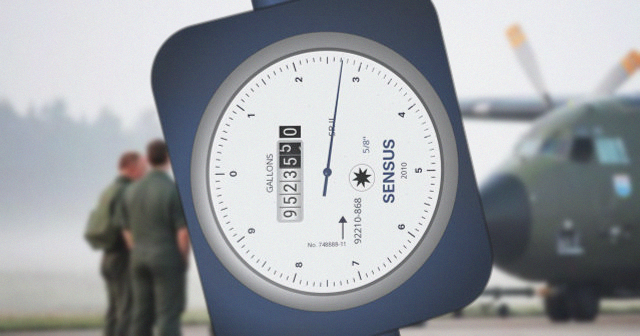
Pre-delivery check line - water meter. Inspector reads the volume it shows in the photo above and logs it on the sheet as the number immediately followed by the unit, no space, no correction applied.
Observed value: 9523552.7gal
